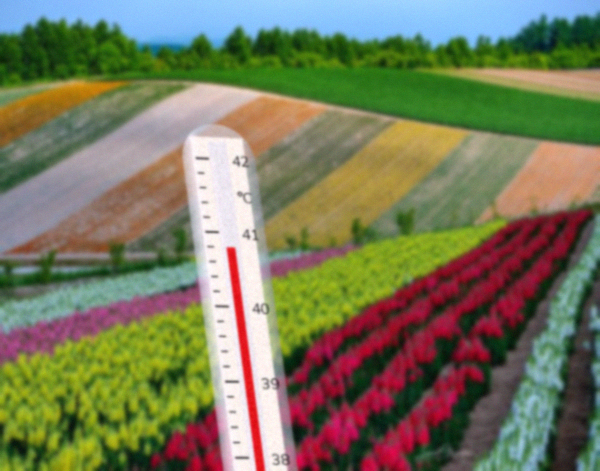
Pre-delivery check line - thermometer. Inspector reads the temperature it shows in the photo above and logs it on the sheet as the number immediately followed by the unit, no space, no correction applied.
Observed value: 40.8°C
